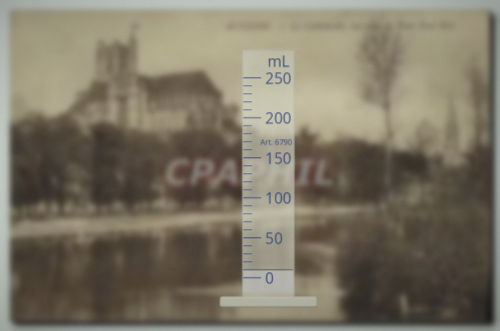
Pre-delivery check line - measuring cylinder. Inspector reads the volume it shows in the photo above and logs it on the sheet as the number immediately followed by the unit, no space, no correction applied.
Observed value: 10mL
